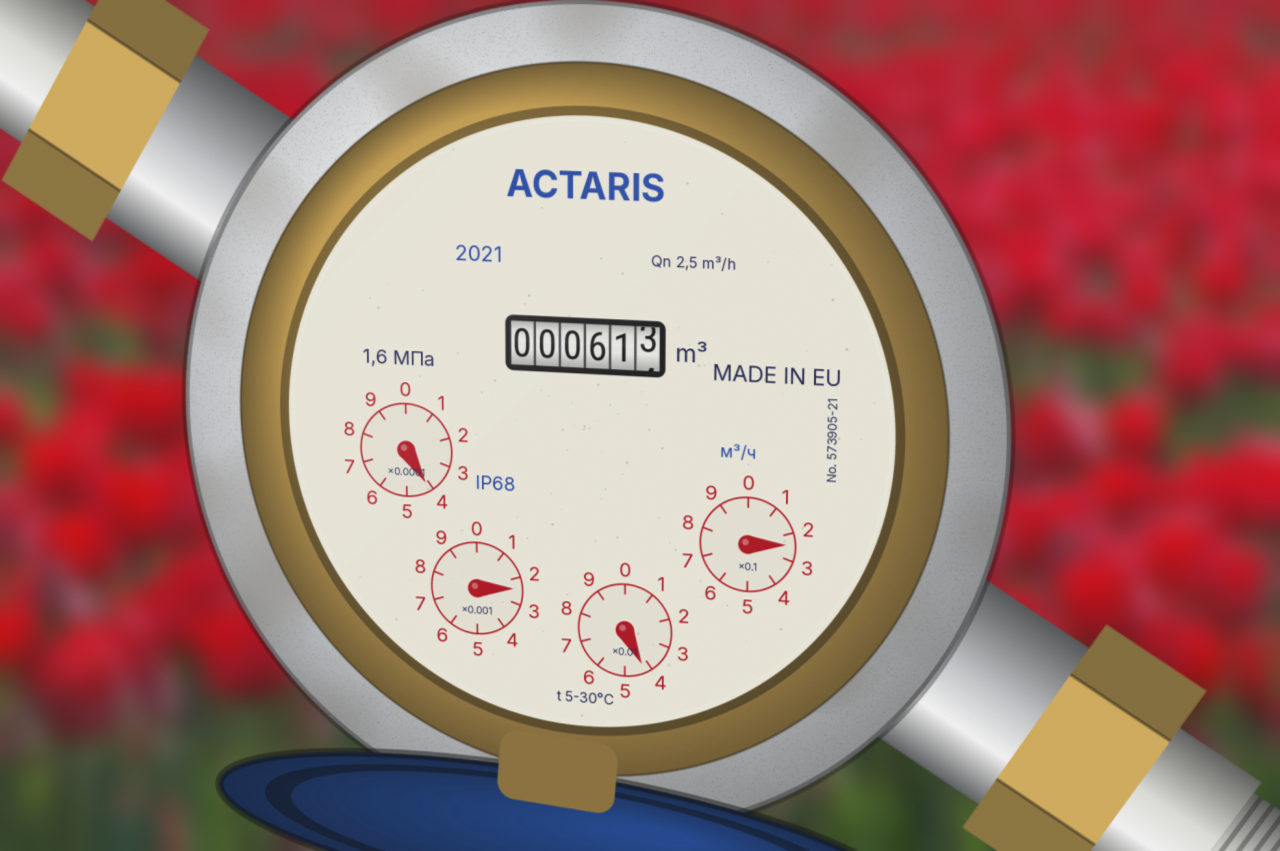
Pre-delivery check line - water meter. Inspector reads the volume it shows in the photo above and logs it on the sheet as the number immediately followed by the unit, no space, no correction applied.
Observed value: 613.2424m³
